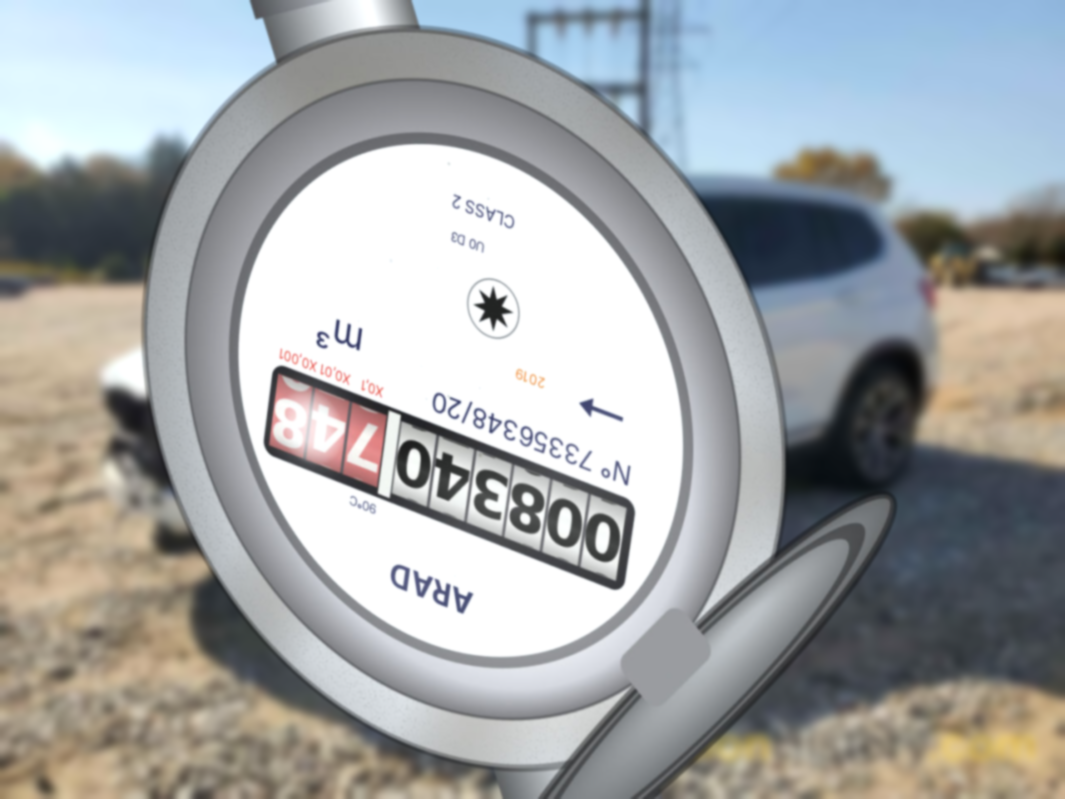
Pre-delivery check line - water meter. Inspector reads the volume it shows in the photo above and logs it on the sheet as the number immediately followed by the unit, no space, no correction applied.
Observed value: 8340.748m³
